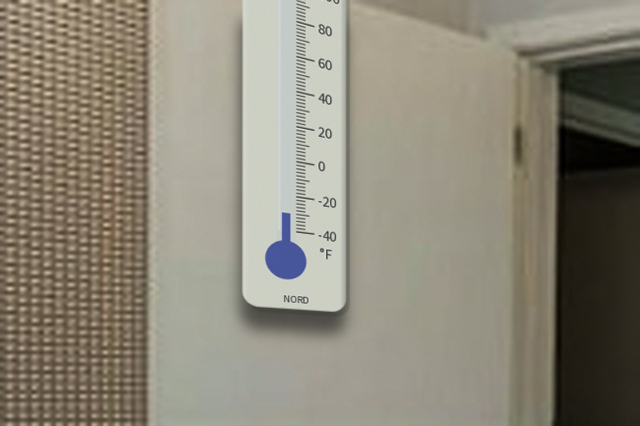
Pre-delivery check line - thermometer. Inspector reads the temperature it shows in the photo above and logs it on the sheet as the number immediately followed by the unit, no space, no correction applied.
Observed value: -30°F
